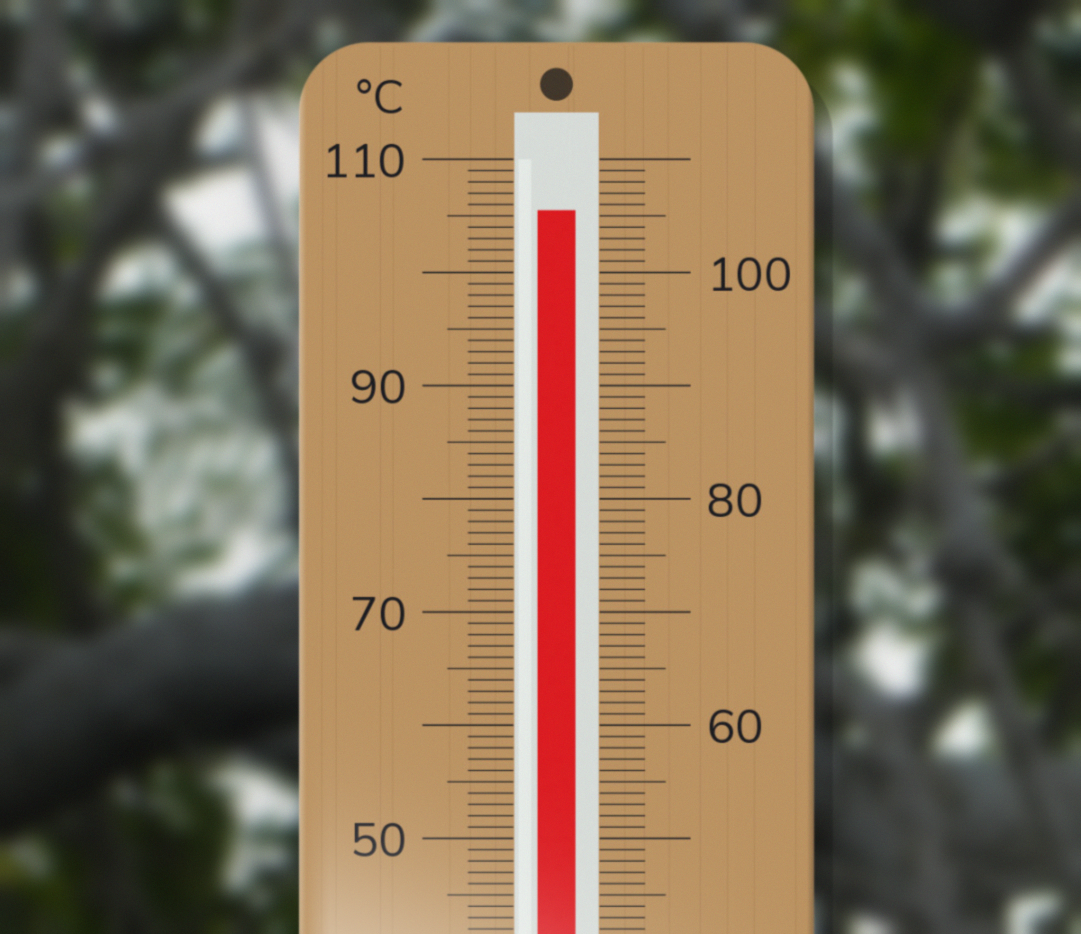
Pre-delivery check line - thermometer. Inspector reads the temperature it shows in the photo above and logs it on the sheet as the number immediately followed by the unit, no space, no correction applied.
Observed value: 105.5°C
